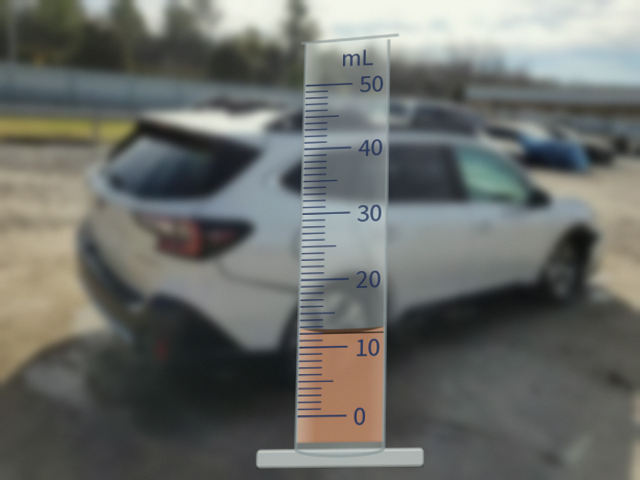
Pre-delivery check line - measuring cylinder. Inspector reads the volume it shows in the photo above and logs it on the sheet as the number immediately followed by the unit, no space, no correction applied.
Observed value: 12mL
